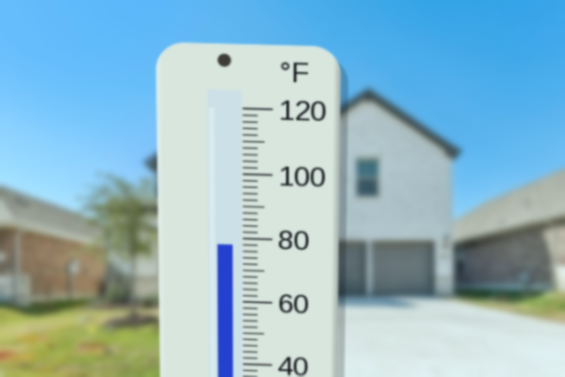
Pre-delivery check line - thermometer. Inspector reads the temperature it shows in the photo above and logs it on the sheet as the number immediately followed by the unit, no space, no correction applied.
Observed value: 78°F
